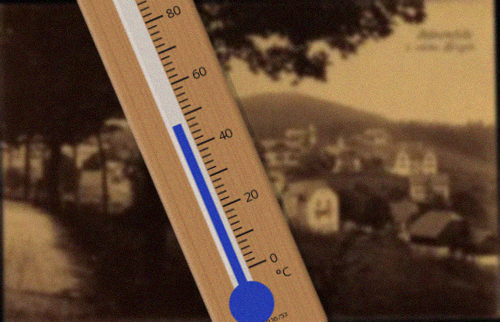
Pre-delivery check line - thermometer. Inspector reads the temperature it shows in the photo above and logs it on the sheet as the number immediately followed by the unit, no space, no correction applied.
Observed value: 48°C
